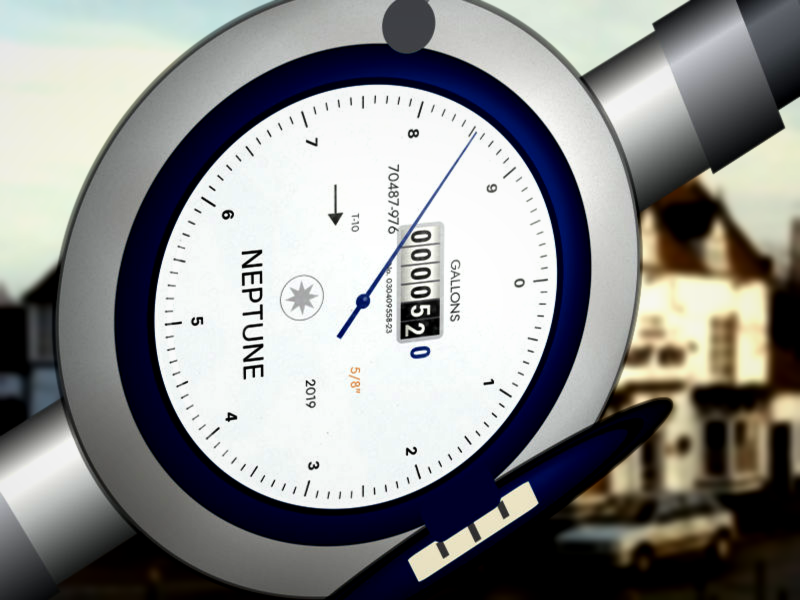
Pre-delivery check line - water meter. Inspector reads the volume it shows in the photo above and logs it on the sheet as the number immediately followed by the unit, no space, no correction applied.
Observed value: 518.5gal
